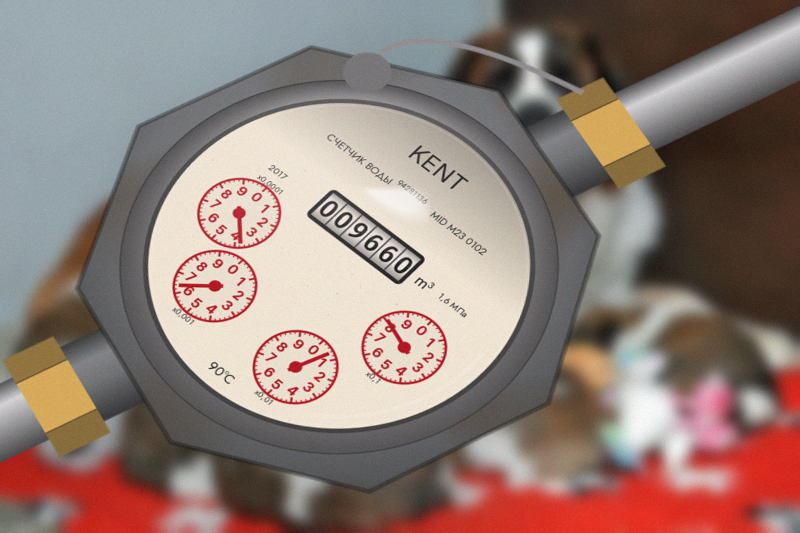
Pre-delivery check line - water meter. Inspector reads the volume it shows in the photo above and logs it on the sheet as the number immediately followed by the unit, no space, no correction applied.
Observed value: 9660.8063m³
